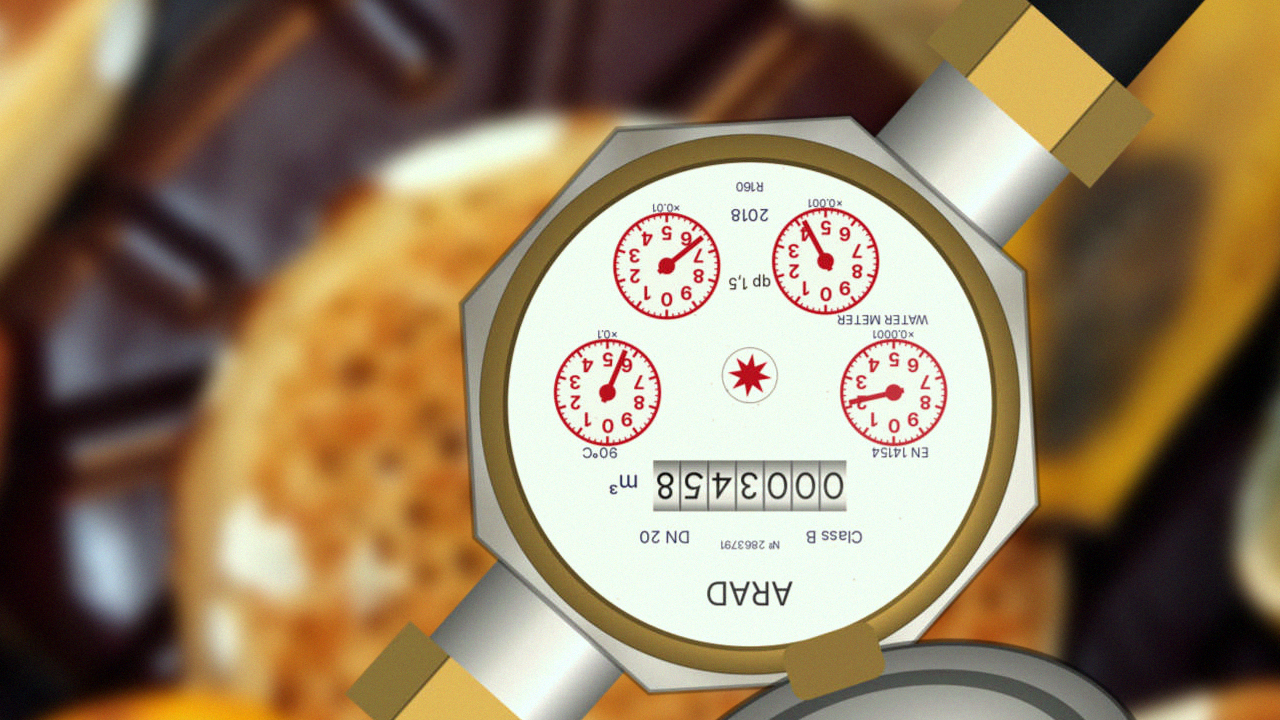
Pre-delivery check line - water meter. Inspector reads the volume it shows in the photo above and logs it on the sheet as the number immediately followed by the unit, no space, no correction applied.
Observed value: 3458.5642m³
